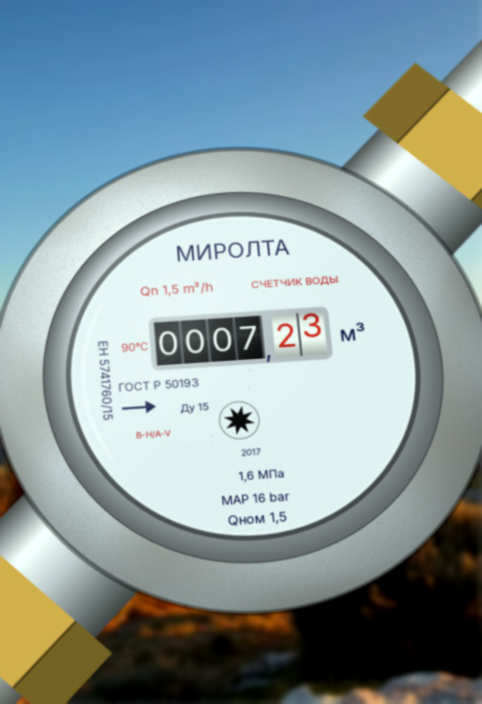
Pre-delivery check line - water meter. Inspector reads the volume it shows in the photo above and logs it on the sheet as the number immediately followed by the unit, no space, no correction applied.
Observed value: 7.23m³
